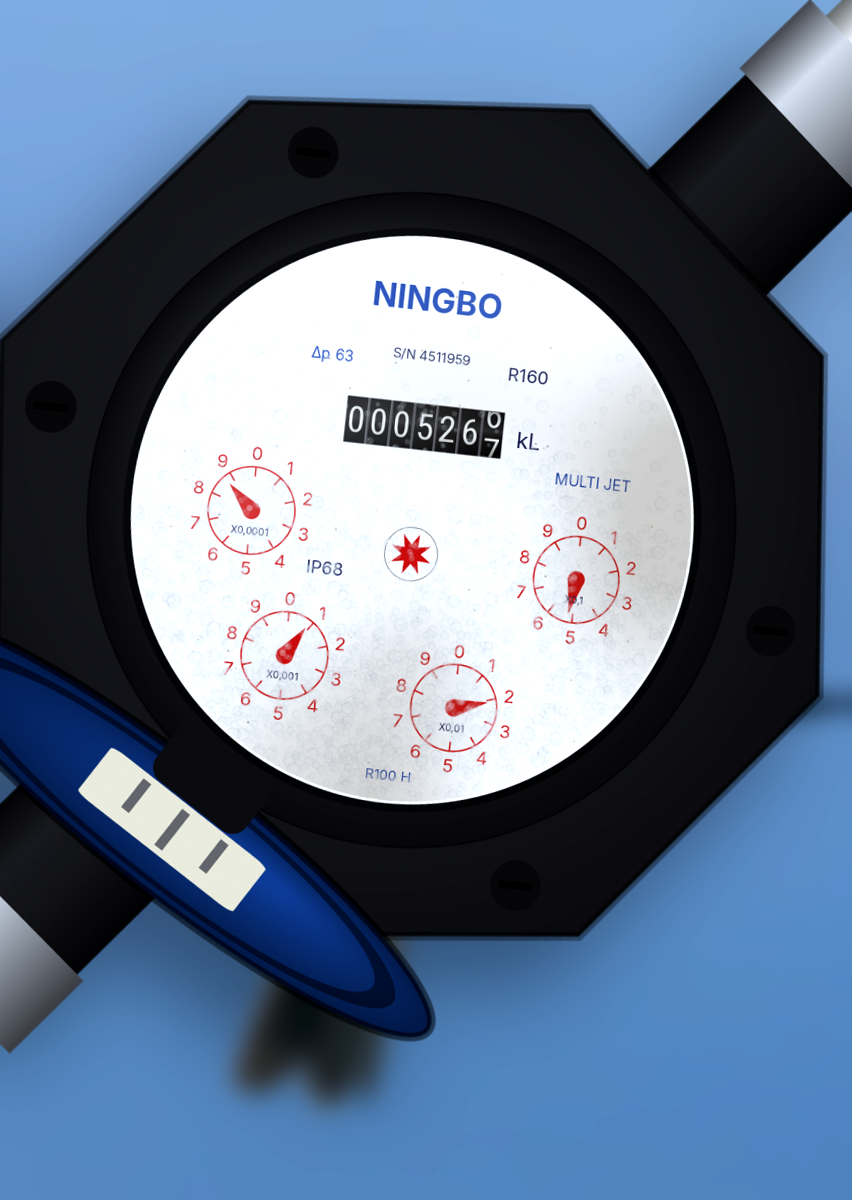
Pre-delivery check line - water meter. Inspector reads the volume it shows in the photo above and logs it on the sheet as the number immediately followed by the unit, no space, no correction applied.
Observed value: 5266.5208kL
